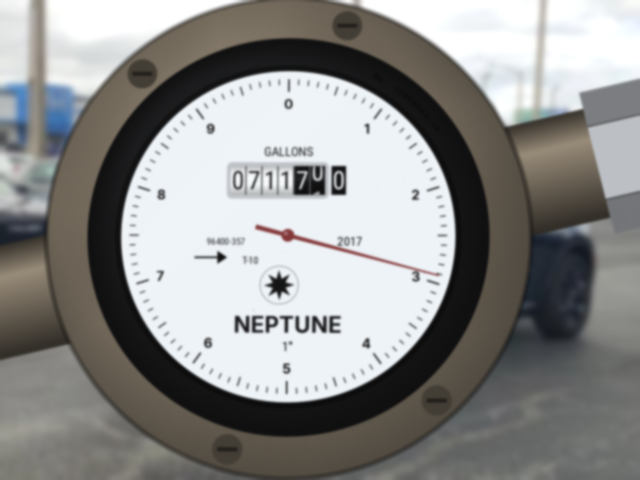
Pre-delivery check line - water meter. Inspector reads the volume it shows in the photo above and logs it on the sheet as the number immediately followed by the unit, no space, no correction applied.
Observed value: 711702.9gal
